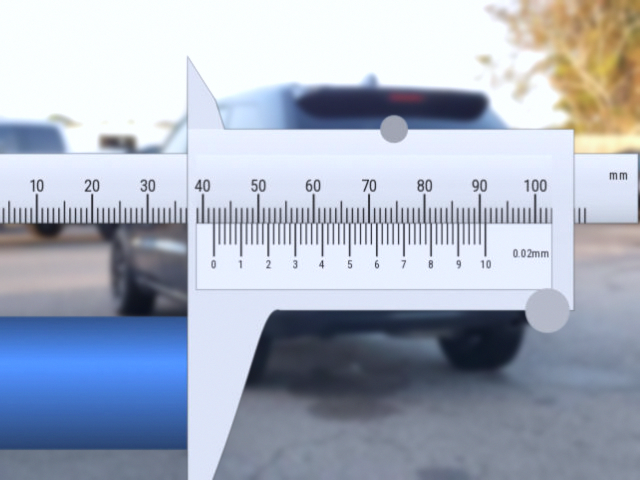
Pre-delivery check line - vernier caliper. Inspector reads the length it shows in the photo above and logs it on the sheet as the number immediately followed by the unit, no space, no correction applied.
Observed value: 42.0mm
